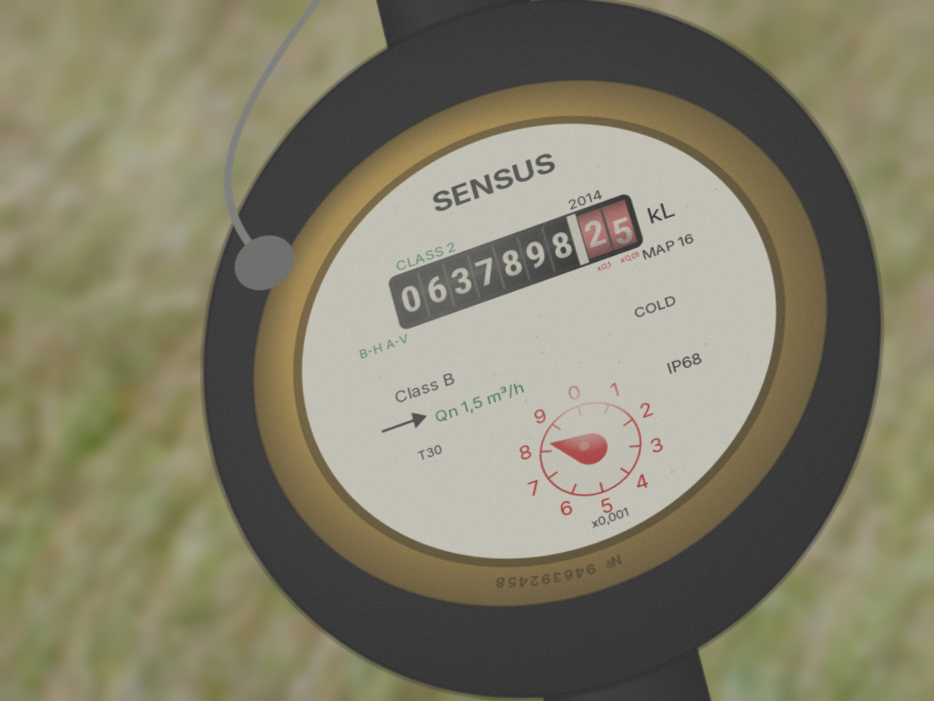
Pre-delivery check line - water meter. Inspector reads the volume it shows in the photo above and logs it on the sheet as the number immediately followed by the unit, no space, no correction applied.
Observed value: 637898.248kL
